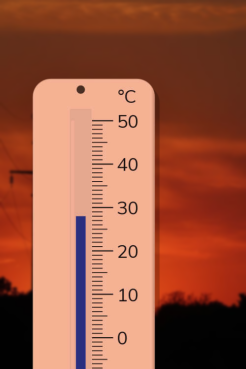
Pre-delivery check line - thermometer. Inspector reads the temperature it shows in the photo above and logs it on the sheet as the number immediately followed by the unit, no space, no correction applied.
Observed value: 28°C
